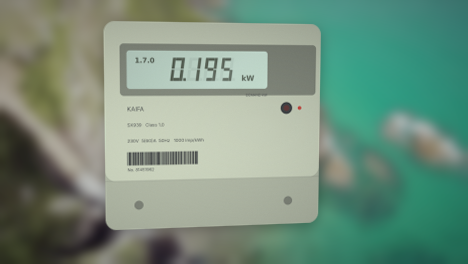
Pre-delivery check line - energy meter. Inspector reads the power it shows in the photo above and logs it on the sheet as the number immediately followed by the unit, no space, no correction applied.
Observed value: 0.195kW
